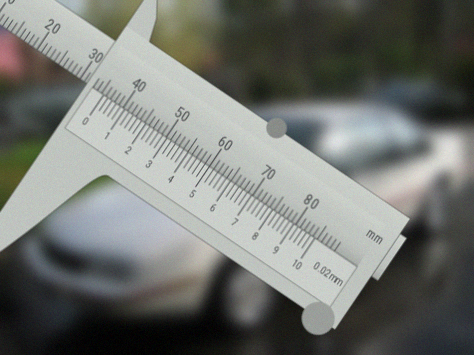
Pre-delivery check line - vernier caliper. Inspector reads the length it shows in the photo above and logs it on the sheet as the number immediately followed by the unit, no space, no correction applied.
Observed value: 35.5mm
